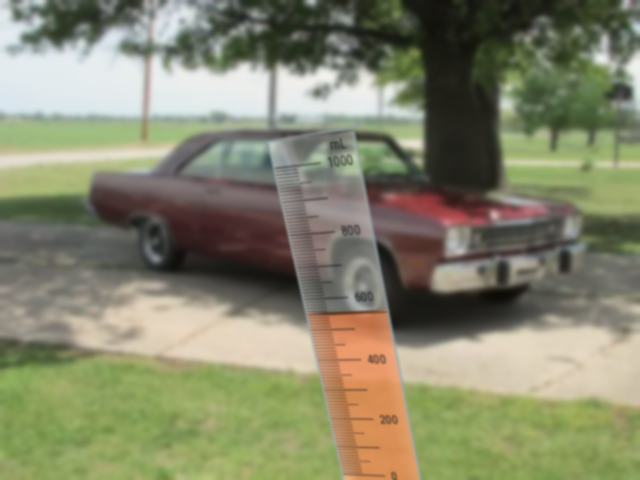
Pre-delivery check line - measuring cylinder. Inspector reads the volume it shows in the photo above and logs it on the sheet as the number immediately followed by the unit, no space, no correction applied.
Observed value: 550mL
